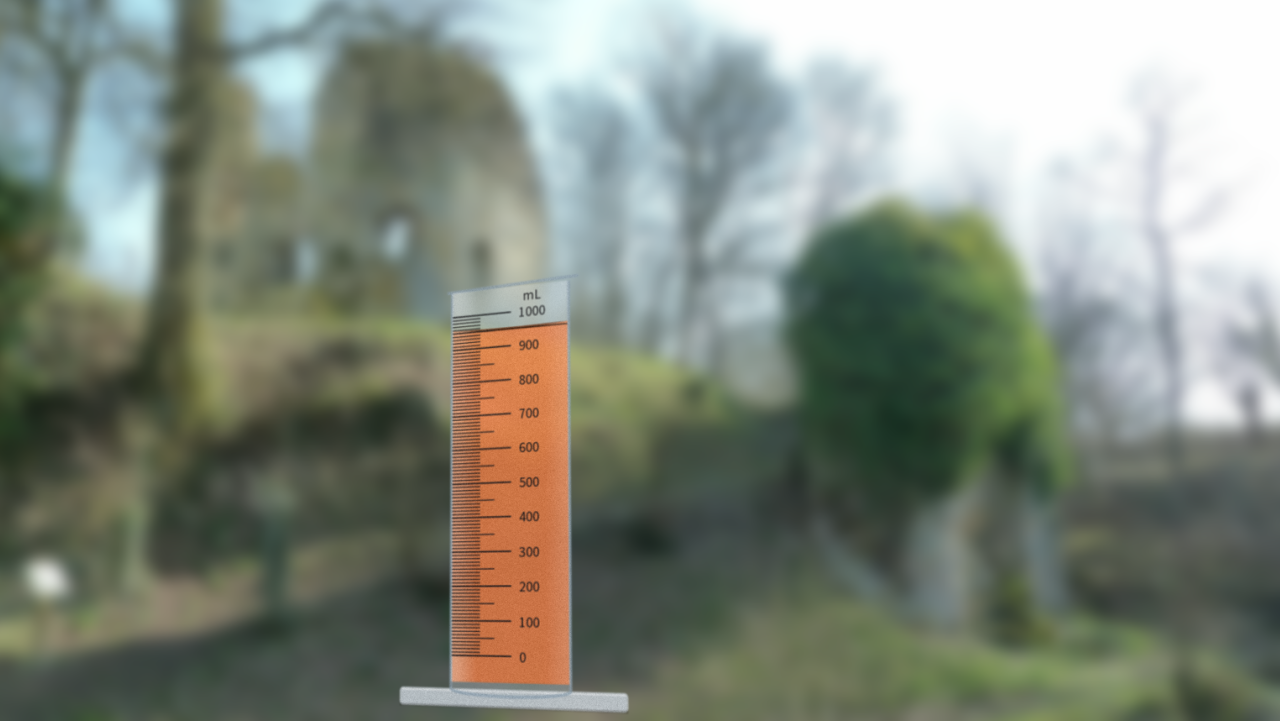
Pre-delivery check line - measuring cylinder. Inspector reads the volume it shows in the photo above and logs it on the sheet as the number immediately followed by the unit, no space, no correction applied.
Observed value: 950mL
